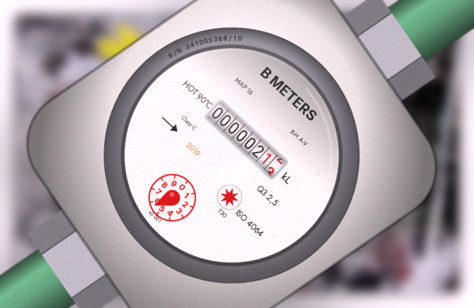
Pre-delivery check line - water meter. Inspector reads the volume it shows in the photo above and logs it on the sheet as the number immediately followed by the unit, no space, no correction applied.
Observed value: 2.125kL
